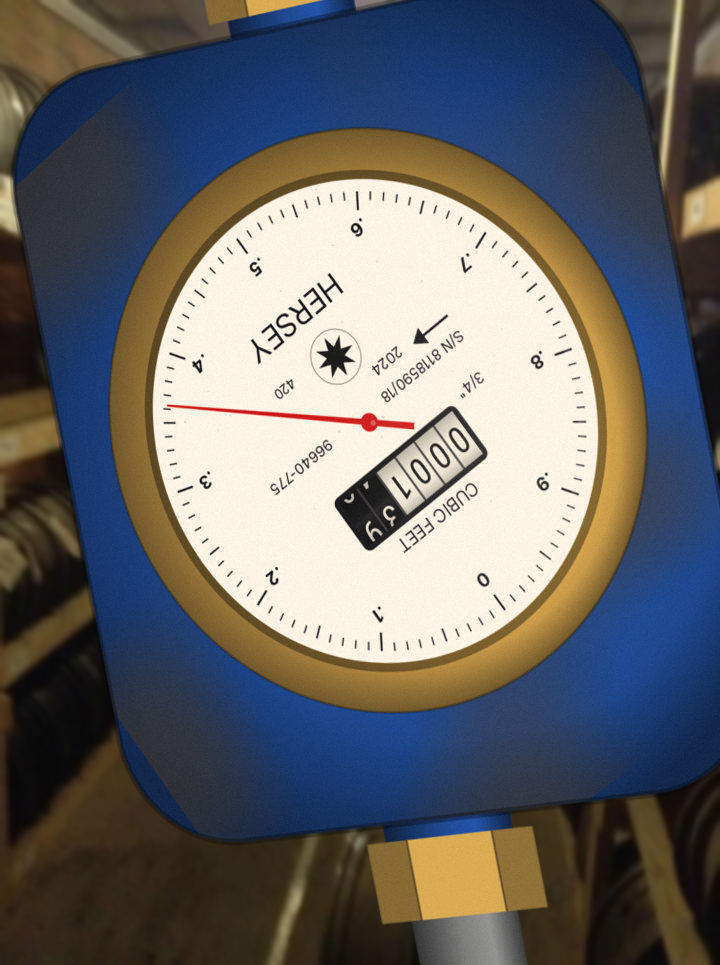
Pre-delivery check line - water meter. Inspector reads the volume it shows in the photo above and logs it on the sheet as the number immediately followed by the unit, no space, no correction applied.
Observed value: 139.36ft³
